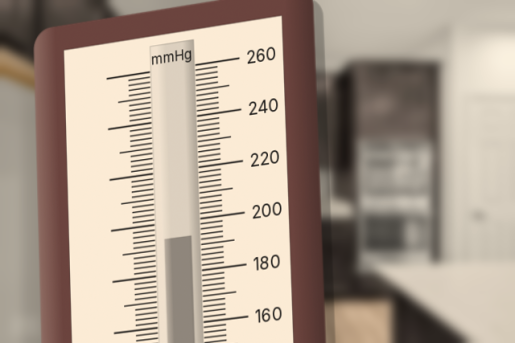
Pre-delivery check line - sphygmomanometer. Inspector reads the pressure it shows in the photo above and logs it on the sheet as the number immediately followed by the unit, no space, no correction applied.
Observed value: 194mmHg
